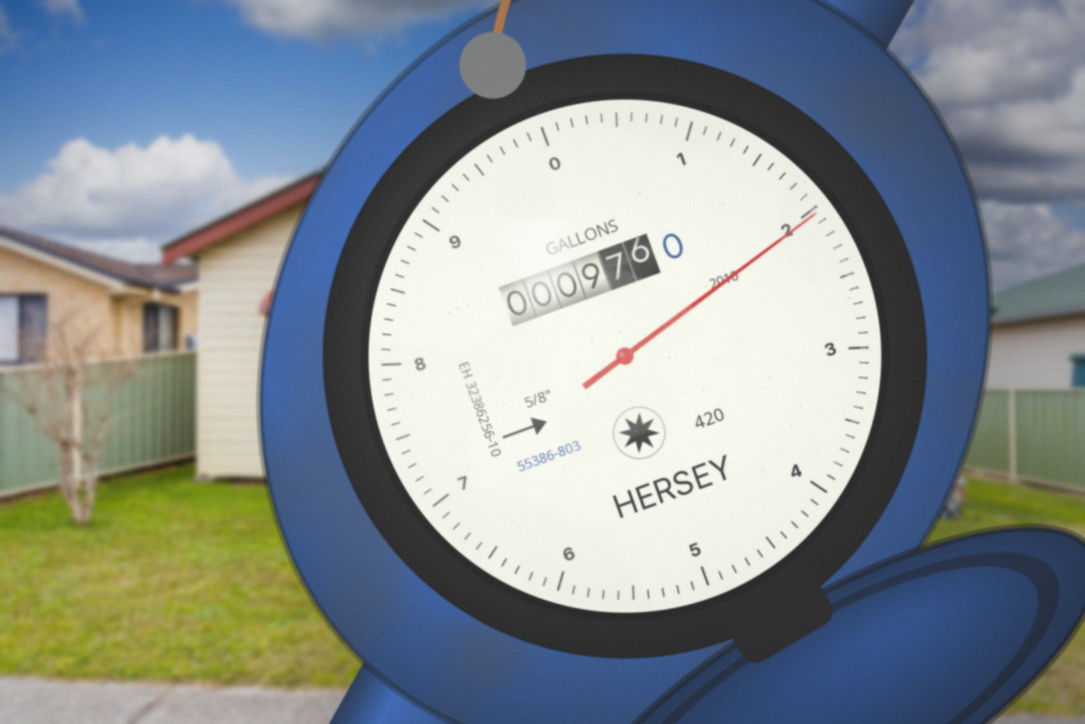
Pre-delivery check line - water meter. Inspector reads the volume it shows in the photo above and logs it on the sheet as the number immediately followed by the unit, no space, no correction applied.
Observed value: 9762.0gal
